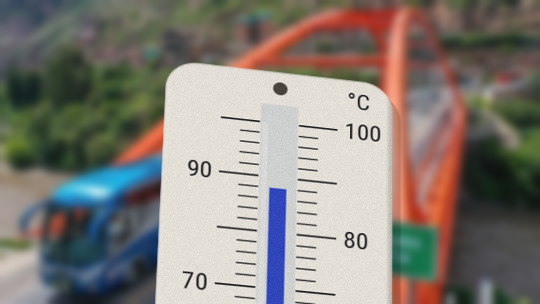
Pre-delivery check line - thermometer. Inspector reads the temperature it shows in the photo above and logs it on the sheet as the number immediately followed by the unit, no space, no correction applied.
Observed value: 88°C
